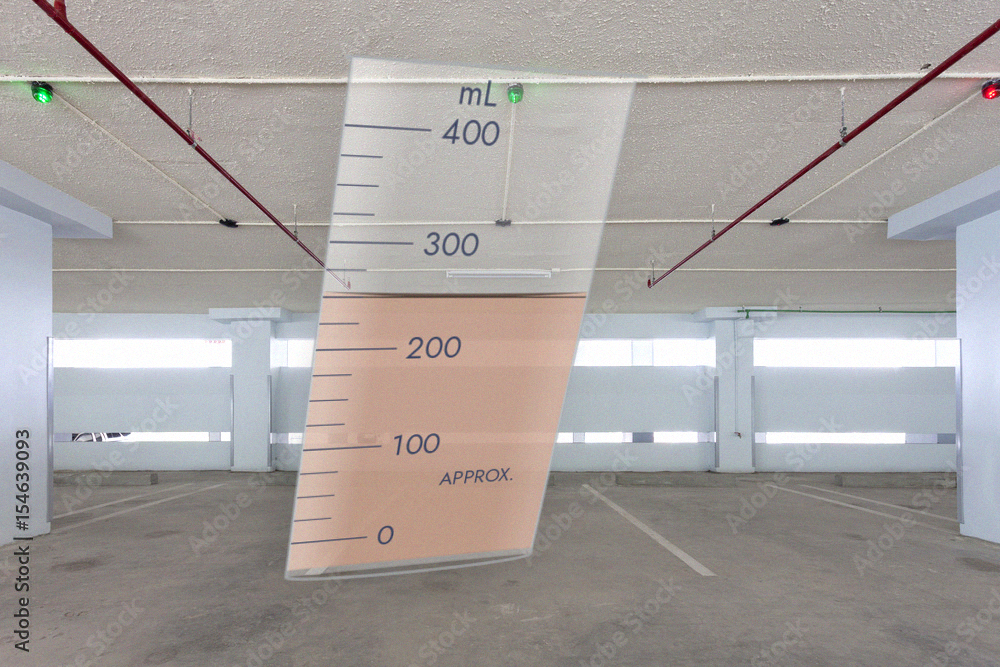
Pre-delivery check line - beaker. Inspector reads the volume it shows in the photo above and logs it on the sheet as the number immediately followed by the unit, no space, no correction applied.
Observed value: 250mL
